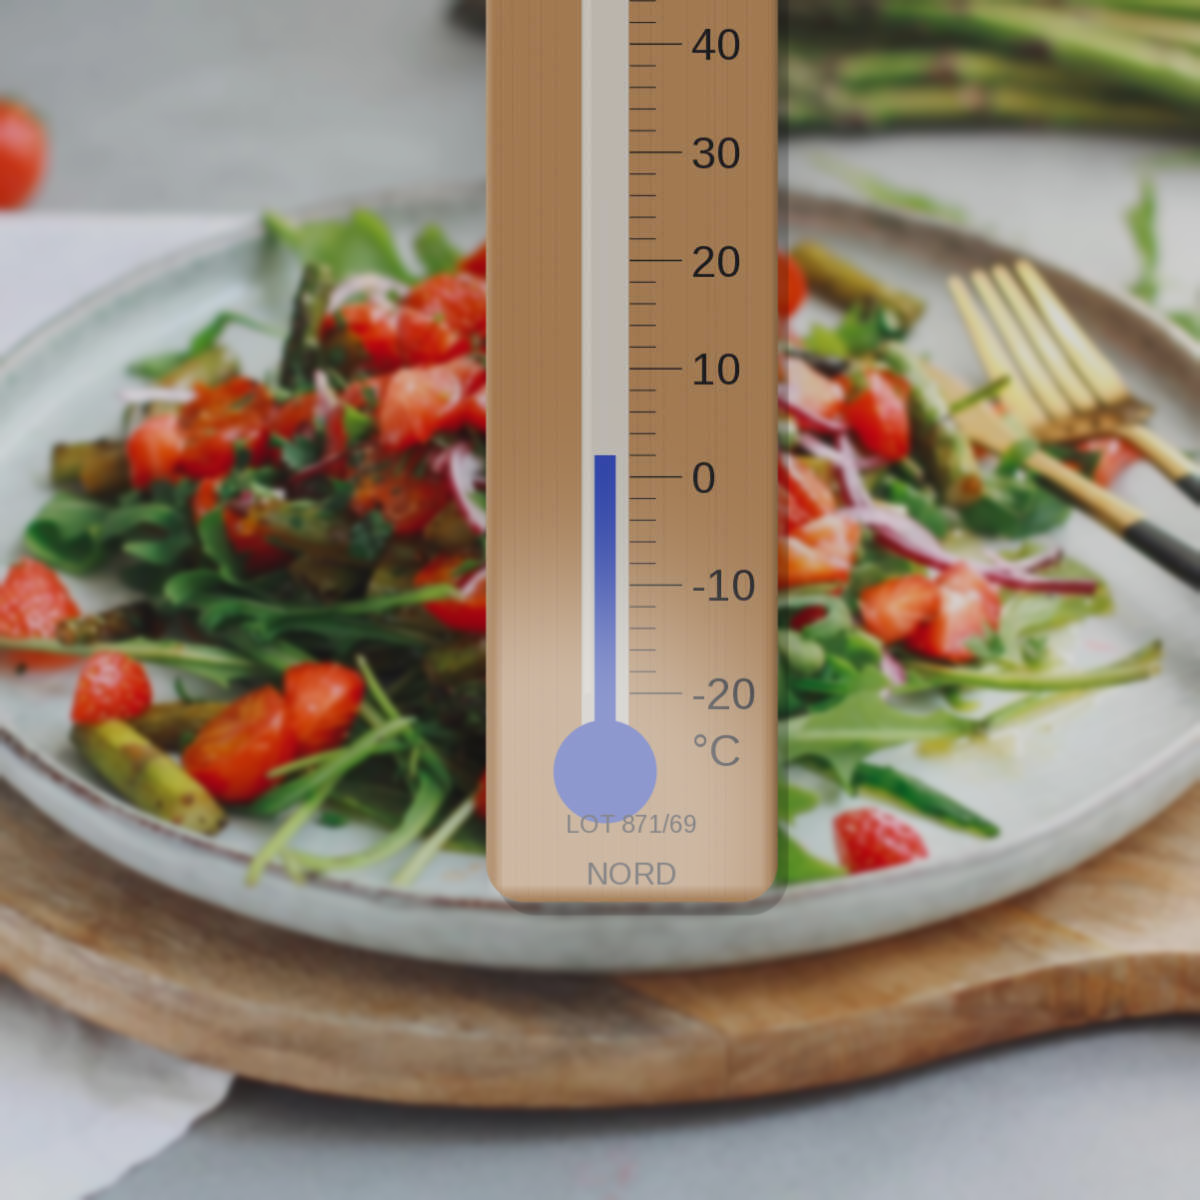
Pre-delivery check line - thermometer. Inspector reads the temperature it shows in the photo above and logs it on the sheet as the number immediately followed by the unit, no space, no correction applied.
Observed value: 2°C
